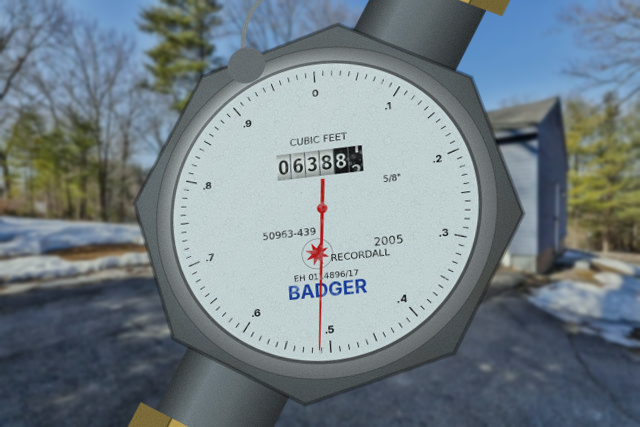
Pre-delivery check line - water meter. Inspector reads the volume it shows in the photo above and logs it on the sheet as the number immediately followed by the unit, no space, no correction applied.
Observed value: 63881.51ft³
